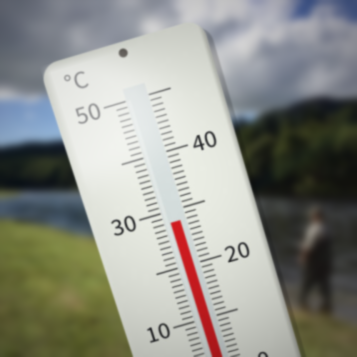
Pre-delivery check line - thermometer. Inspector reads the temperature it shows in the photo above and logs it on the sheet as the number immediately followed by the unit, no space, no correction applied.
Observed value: 28°C
